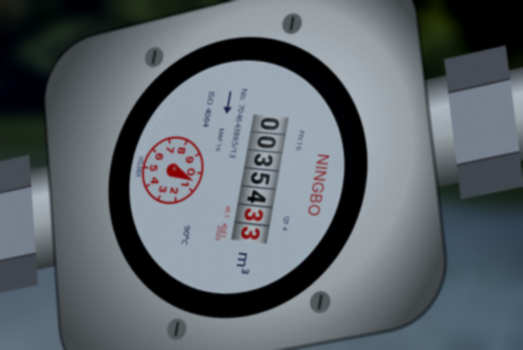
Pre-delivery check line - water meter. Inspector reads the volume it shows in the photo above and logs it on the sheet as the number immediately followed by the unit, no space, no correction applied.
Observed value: 354.330m³
